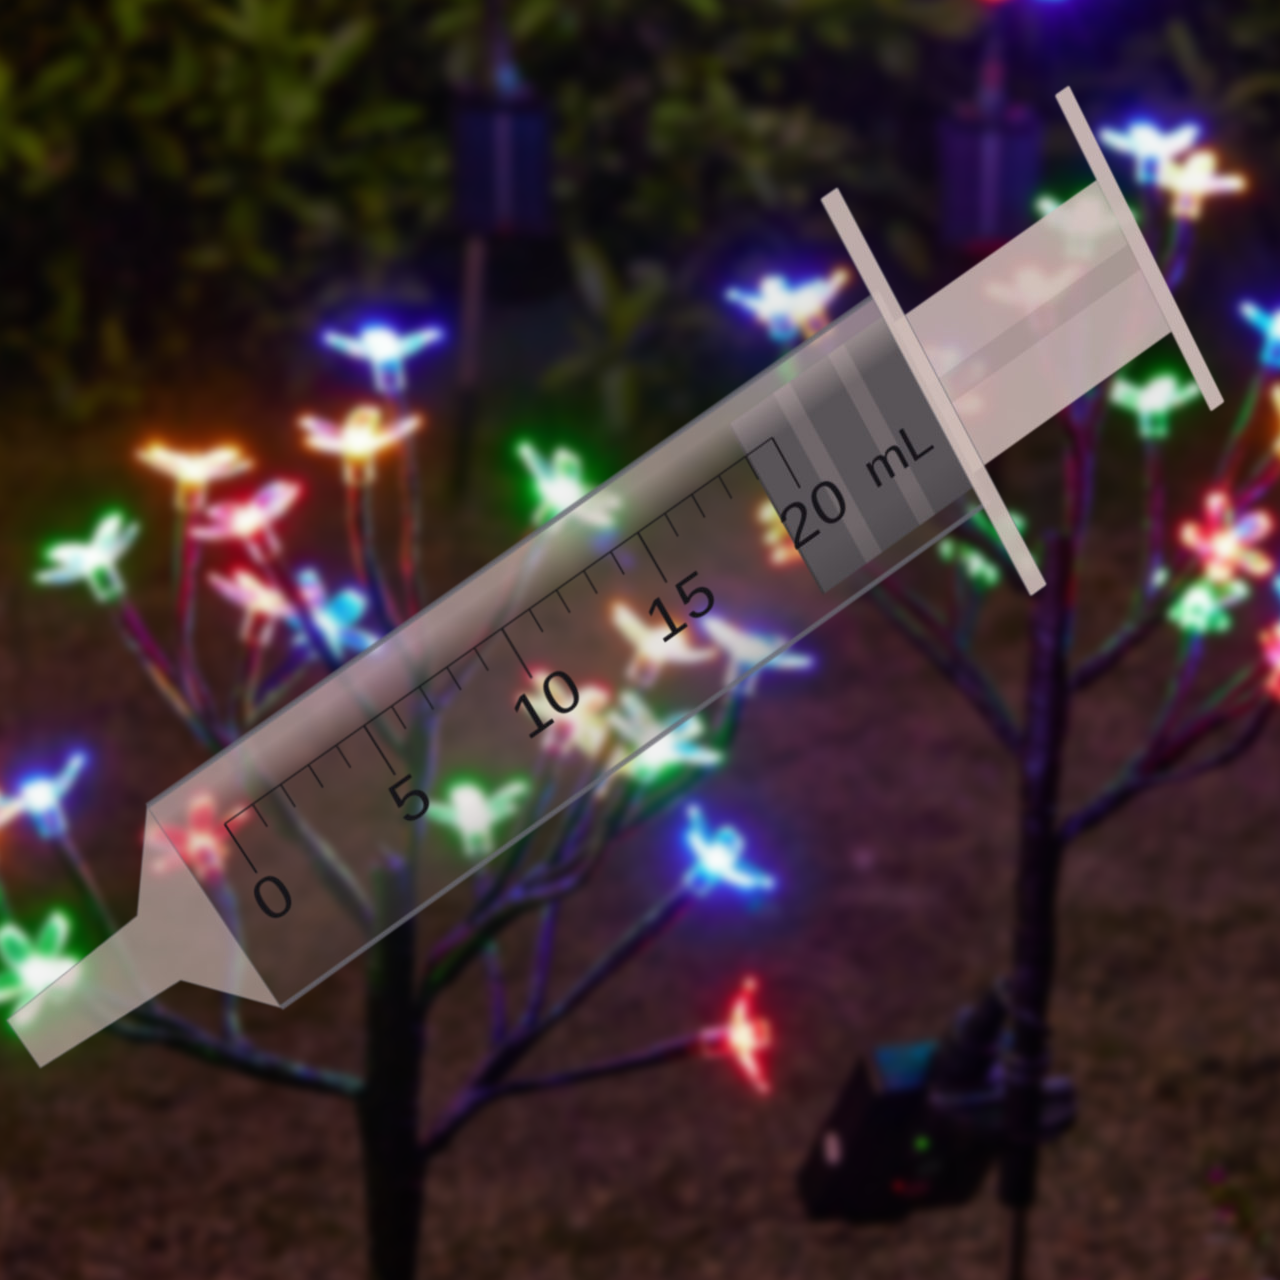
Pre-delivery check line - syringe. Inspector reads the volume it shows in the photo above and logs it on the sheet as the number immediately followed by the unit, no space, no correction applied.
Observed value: 19mL
